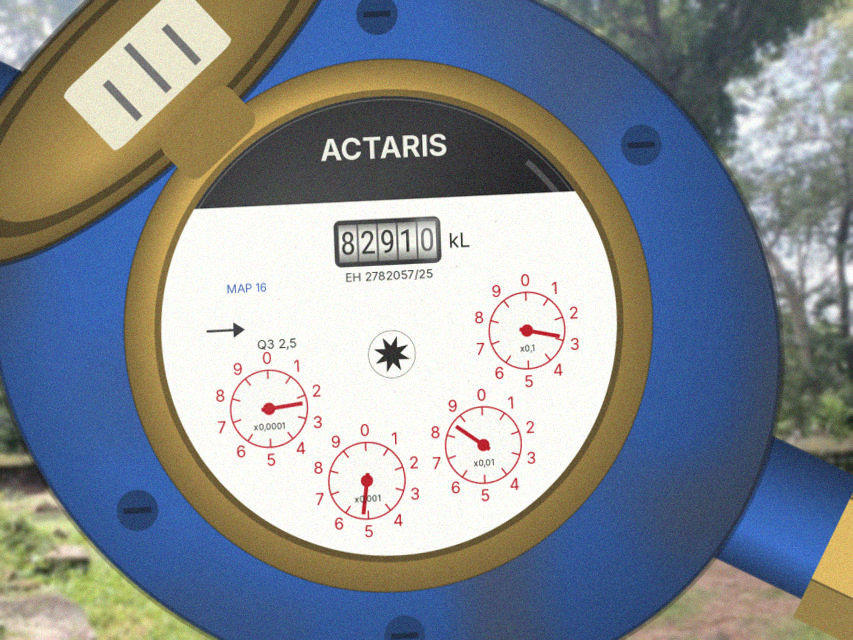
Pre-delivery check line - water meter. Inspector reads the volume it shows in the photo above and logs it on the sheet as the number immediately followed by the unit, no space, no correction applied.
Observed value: 82910.2852kL
